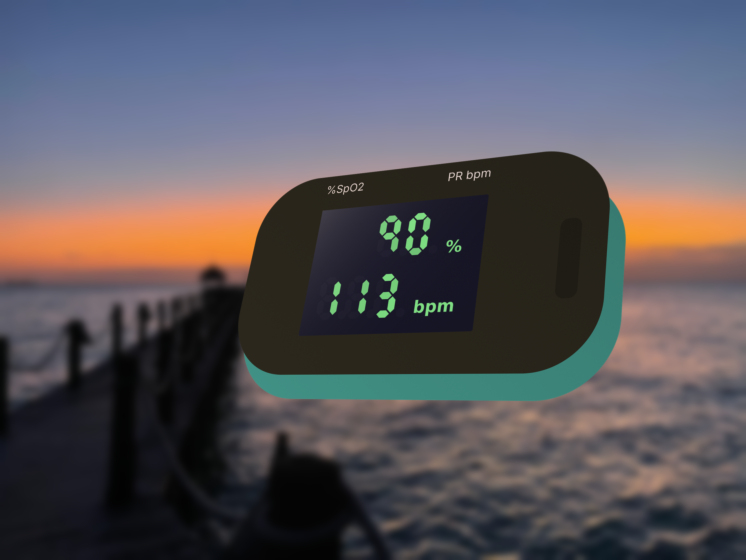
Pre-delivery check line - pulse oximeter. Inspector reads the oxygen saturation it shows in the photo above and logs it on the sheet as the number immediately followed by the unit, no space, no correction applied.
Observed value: 90%
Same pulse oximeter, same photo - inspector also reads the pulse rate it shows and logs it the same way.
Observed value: 113bpm
